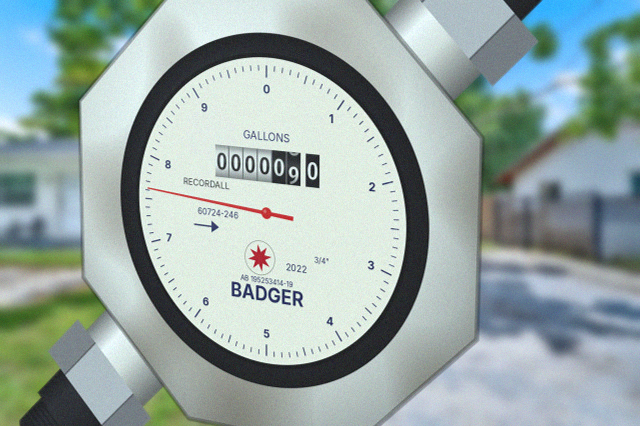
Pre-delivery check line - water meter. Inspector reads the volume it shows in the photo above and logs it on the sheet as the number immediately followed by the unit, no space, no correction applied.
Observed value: 87.6gal
